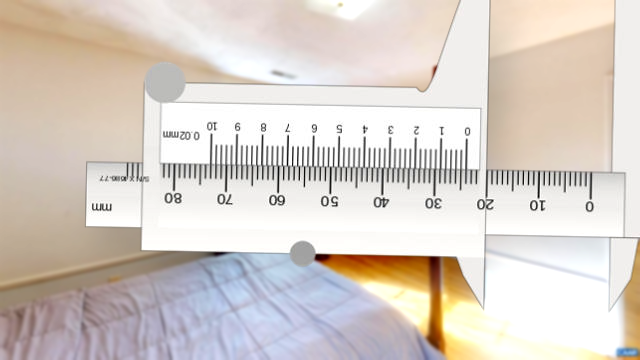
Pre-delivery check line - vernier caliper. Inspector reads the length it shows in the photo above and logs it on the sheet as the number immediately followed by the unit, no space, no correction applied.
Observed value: 24.0mm
